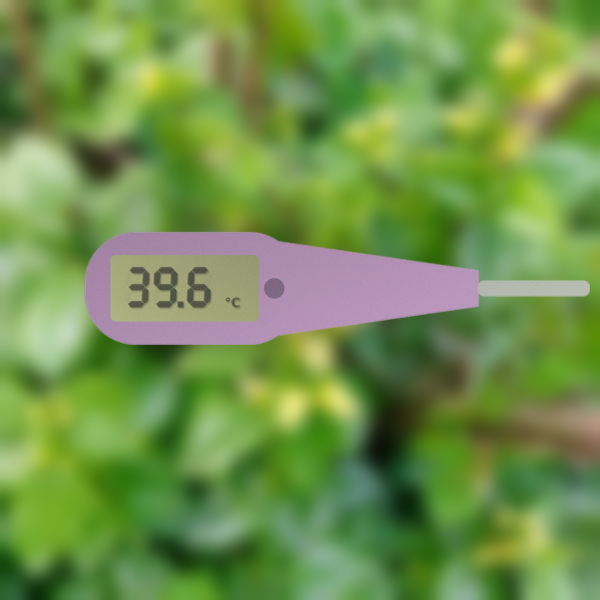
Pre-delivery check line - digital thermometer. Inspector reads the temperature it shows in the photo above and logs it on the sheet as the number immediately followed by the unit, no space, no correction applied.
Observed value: 39.6°C
